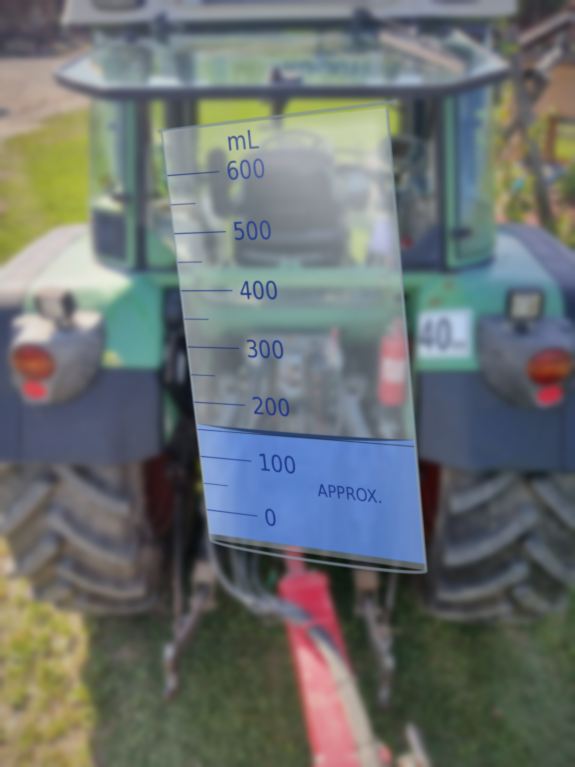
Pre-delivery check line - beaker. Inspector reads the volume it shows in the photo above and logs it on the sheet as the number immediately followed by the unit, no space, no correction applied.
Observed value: 150mL
